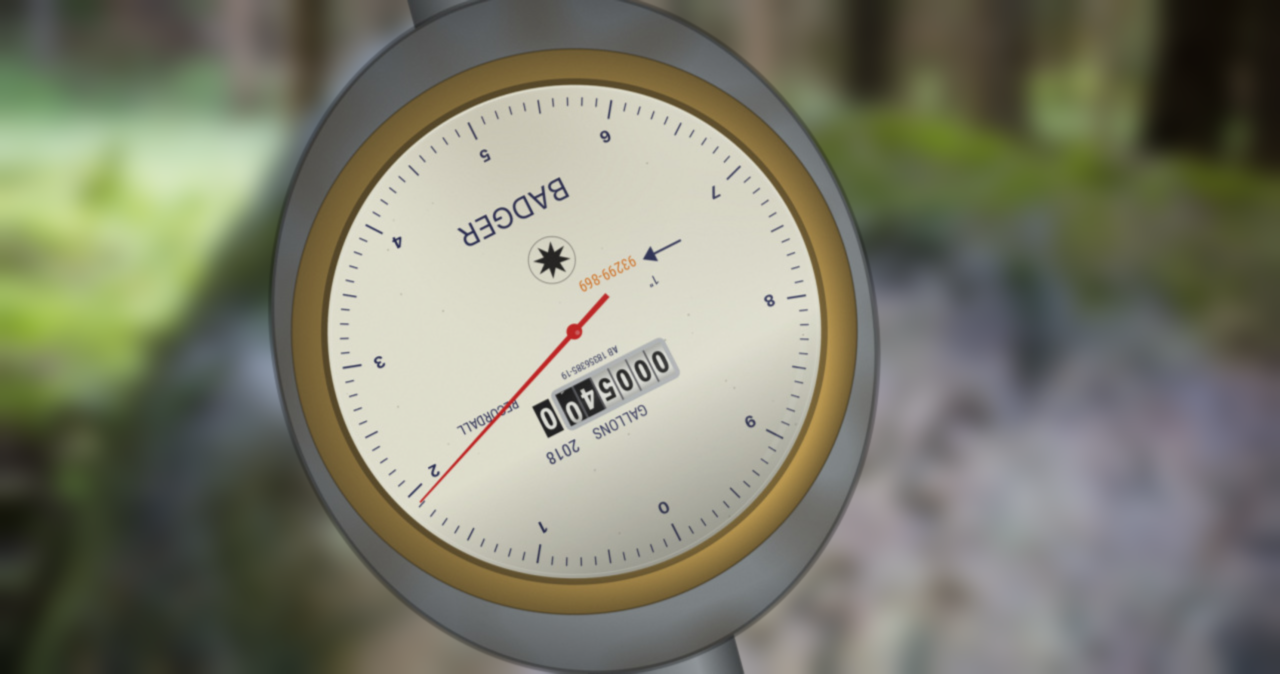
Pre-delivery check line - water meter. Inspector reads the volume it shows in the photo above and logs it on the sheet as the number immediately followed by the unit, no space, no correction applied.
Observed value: 5401.9gal
